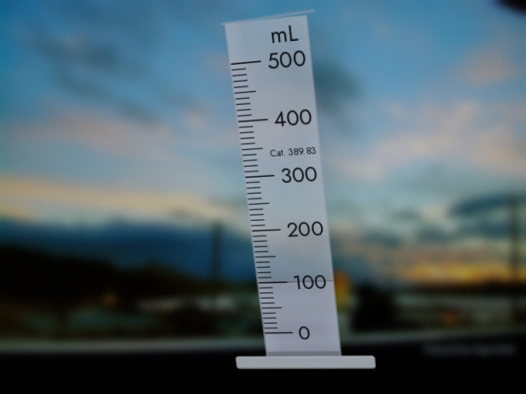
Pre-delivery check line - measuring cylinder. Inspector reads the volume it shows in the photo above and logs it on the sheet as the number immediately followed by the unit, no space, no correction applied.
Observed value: 100mL
